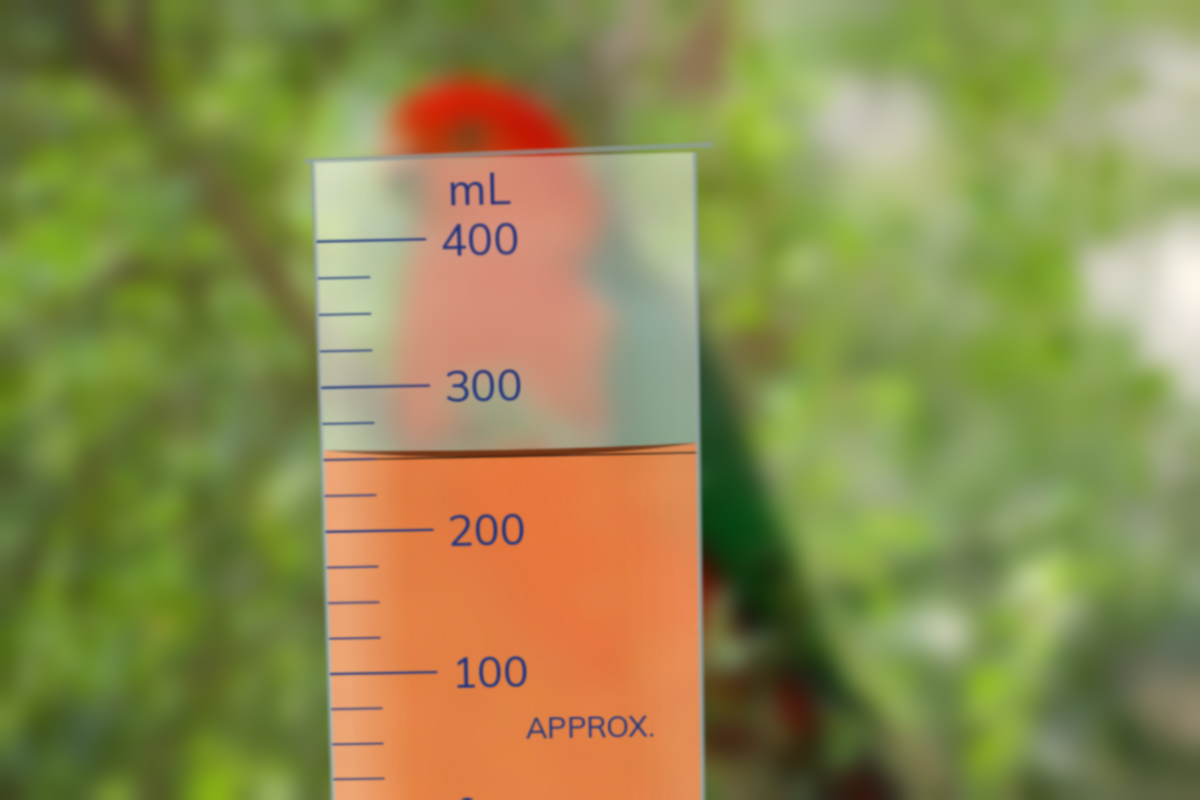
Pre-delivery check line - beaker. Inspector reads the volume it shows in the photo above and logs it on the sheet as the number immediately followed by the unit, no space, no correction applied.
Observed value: 250mL
